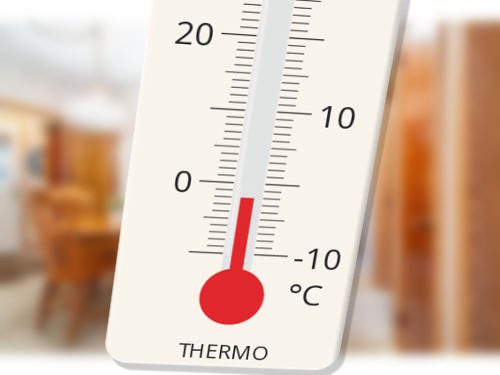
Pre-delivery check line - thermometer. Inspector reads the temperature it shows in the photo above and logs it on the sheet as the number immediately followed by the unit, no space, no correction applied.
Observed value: -2°C
